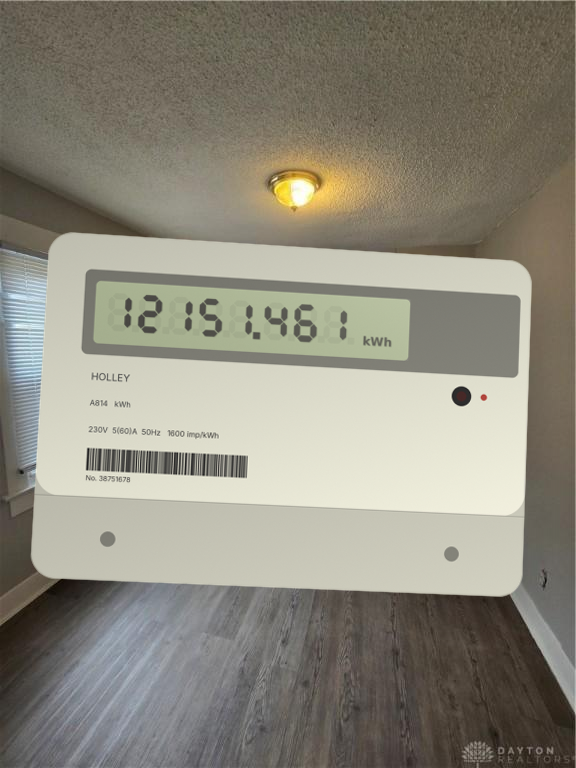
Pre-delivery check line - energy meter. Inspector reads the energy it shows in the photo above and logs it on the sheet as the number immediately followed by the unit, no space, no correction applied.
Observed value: 12151.461kWh
